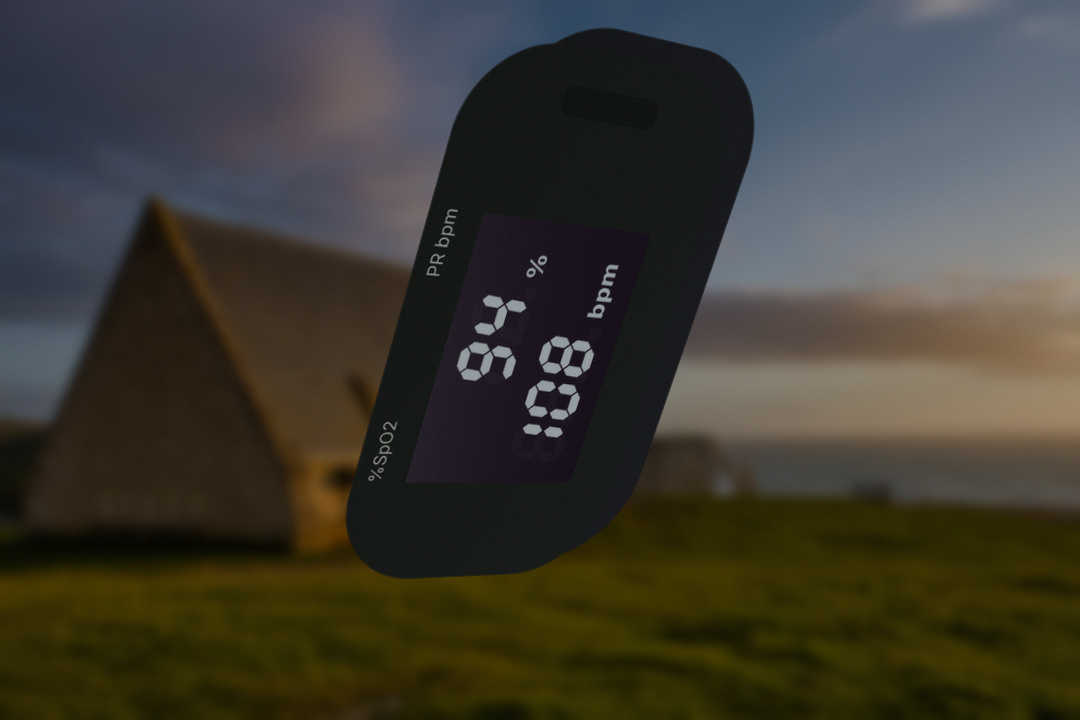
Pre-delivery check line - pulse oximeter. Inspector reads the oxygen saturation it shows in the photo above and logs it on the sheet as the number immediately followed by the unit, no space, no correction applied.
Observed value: 94%
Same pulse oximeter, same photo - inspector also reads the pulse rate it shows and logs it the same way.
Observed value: 108bpm
